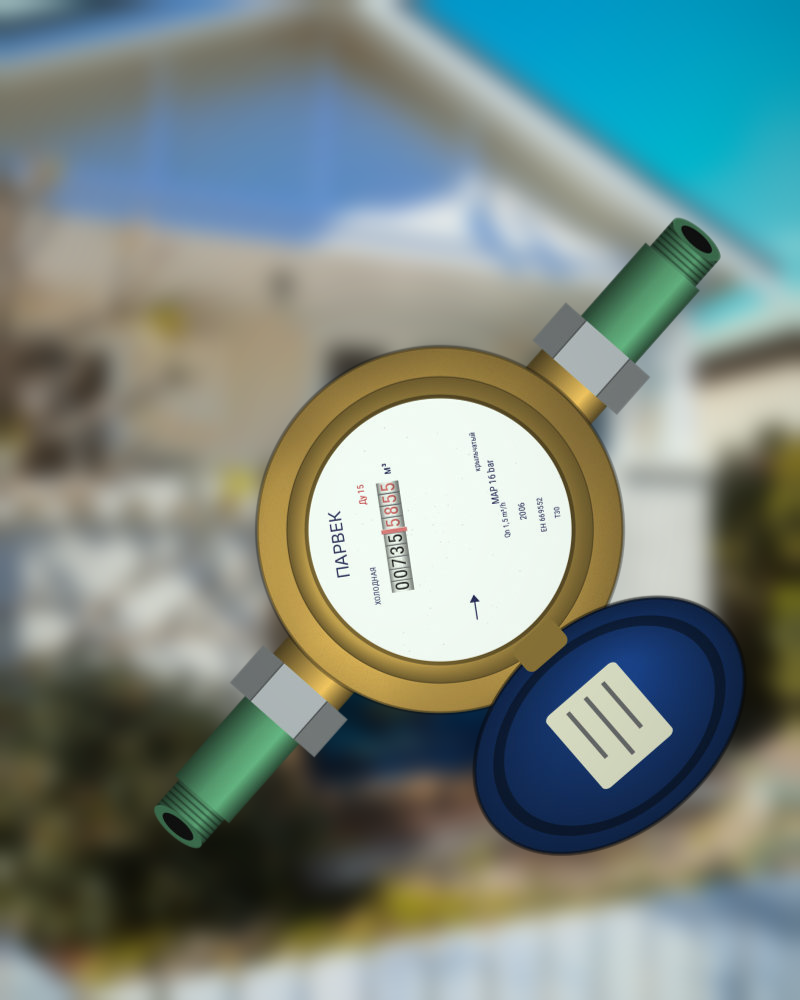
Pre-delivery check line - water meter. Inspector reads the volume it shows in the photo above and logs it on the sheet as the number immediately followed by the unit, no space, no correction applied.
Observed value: 735.5855m³
